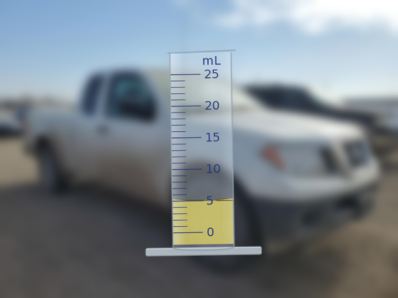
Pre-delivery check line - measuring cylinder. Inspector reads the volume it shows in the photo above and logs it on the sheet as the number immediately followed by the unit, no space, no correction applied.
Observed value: 5mL
